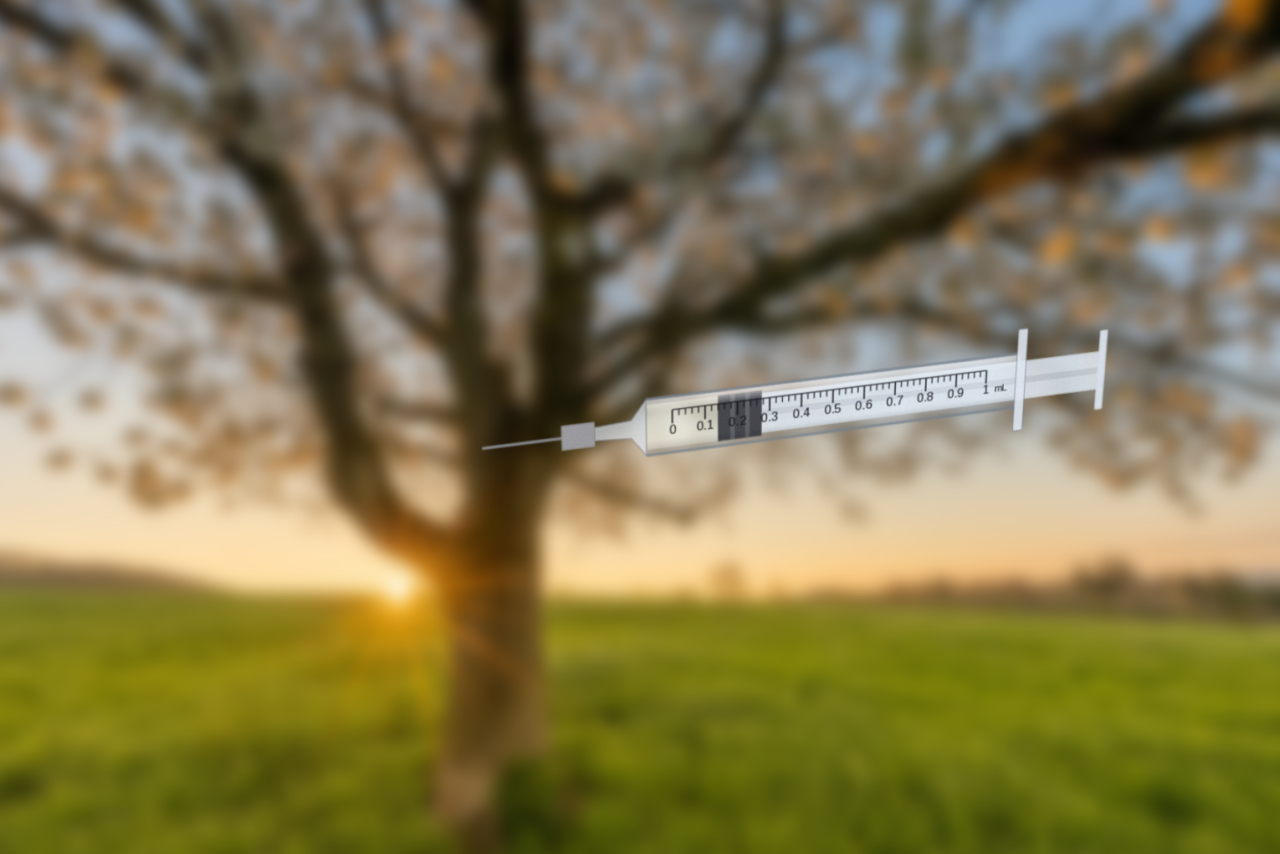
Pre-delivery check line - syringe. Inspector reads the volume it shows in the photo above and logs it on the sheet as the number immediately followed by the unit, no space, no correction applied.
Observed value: 0.14mL
